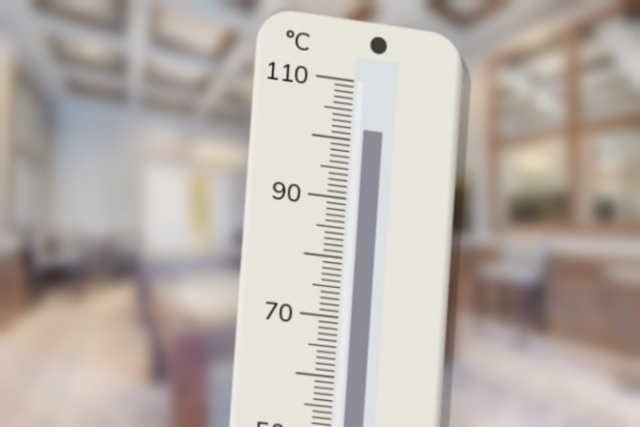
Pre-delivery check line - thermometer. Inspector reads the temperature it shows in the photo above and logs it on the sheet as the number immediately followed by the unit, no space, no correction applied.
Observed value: 102°C
